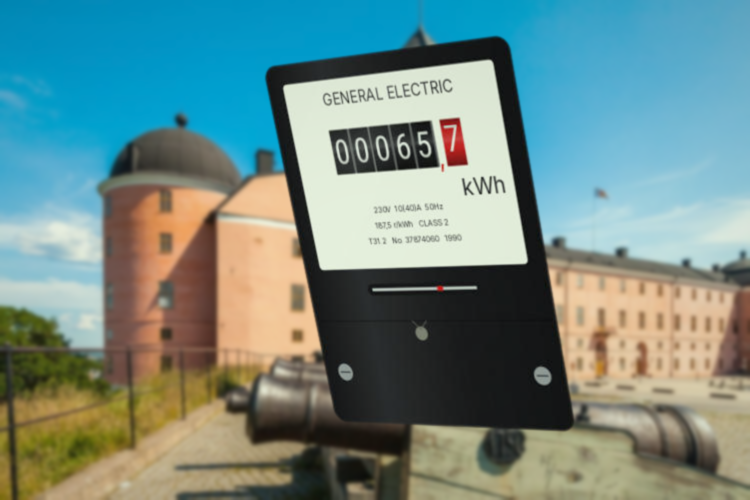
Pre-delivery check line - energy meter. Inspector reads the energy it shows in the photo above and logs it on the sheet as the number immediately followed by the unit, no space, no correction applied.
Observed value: 65.7kWh
